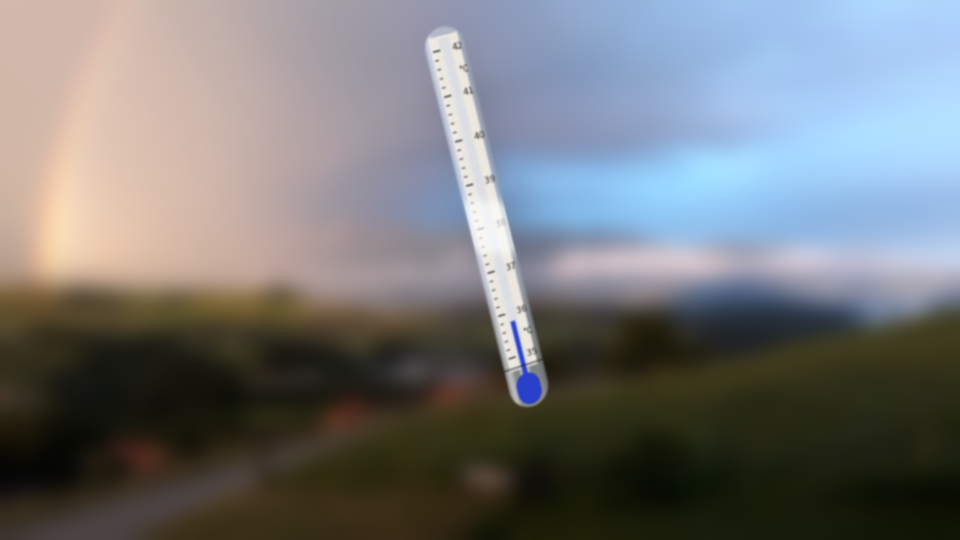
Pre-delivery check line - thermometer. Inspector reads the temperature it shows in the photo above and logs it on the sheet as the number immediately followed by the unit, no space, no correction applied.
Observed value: 35.8°C
